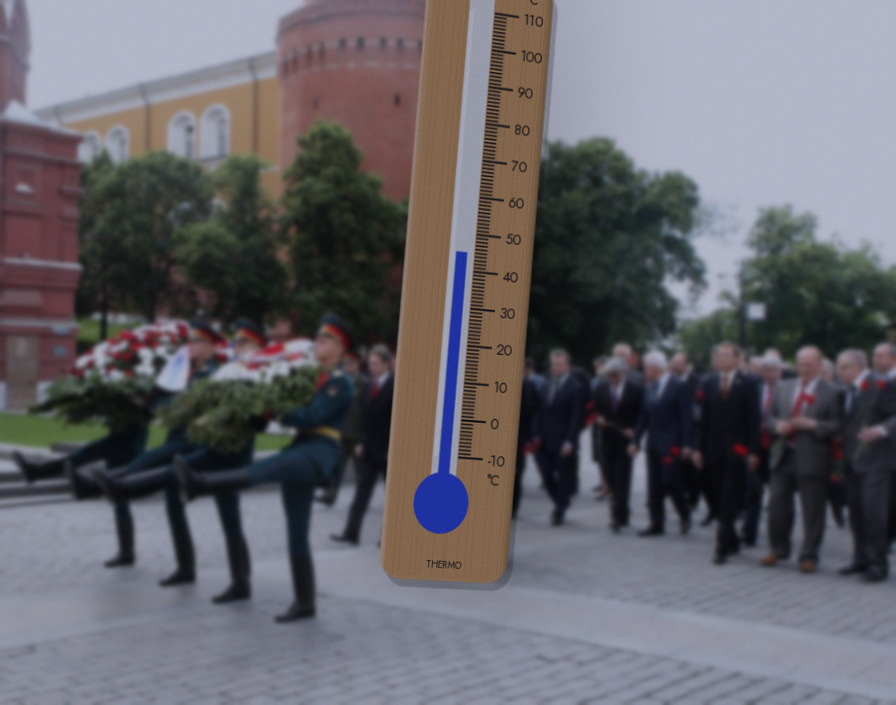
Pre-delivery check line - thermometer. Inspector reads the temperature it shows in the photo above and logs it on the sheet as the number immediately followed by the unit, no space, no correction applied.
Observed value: 45°C
